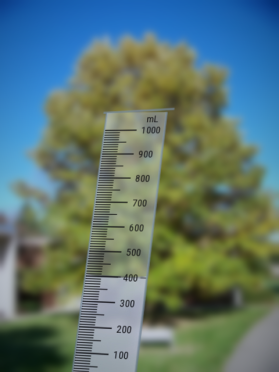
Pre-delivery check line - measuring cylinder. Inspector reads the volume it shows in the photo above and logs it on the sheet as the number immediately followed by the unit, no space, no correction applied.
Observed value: 400mL
